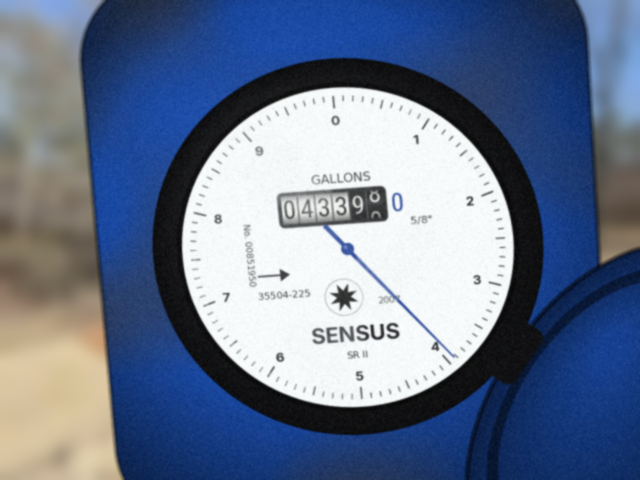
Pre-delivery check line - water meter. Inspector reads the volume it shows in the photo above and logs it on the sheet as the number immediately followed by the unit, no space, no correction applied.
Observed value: 433983.9gal
